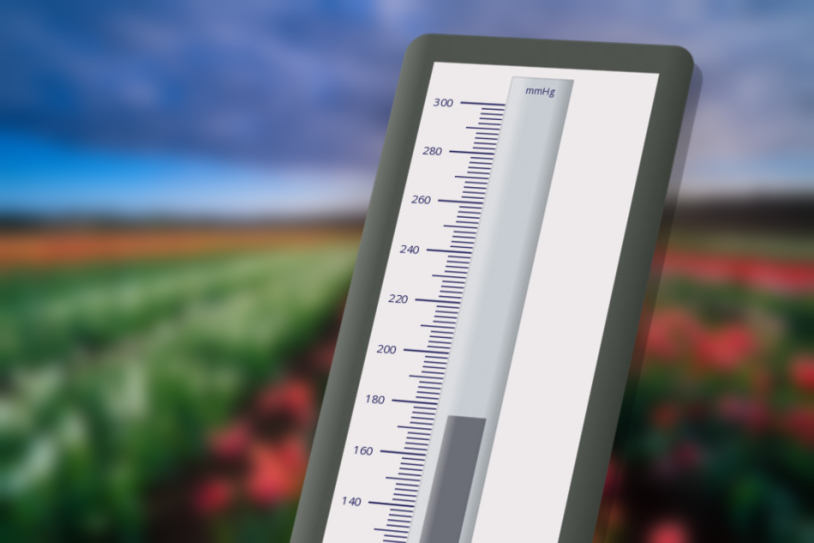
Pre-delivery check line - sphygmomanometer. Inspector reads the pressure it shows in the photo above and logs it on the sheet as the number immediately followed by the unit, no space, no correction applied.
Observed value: 176mmHg
